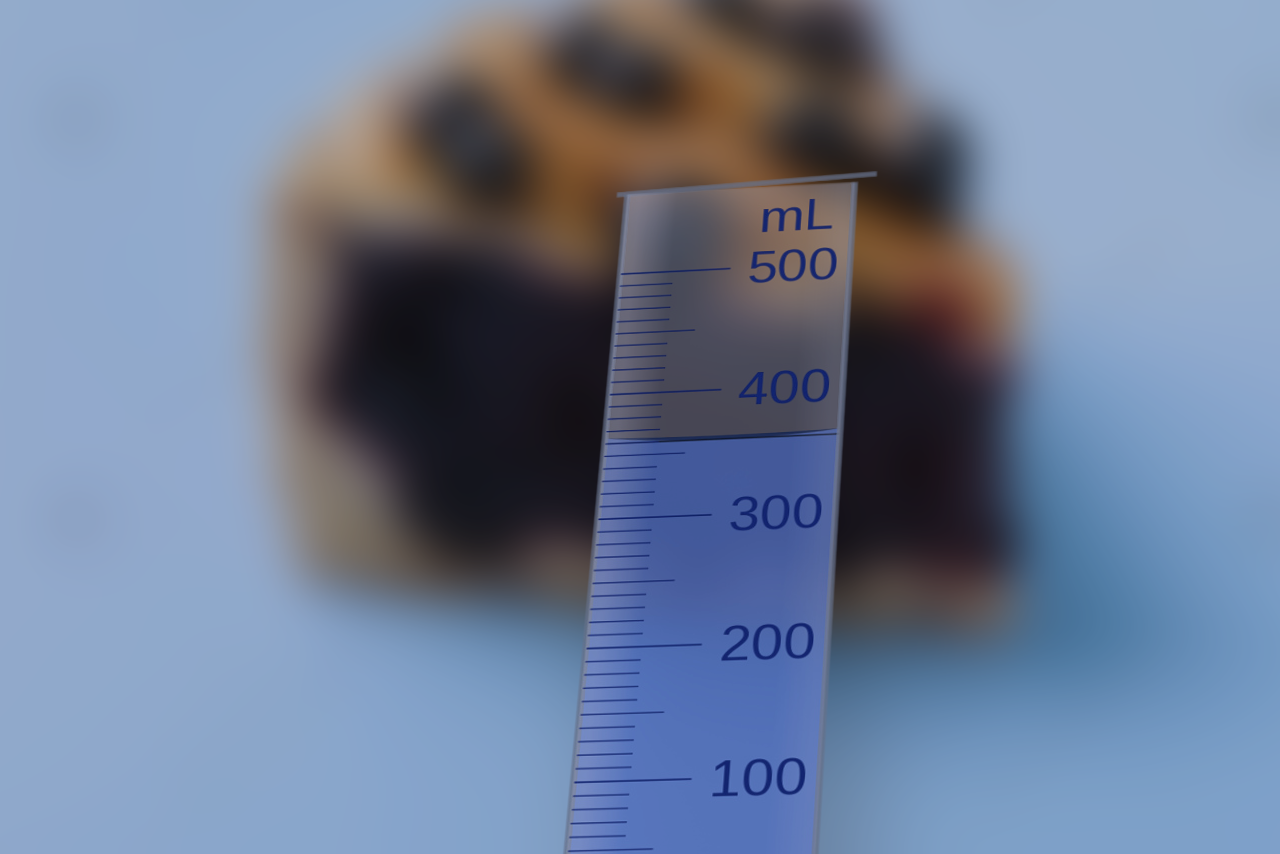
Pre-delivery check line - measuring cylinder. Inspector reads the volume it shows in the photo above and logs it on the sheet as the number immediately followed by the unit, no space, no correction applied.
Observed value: 360mL
